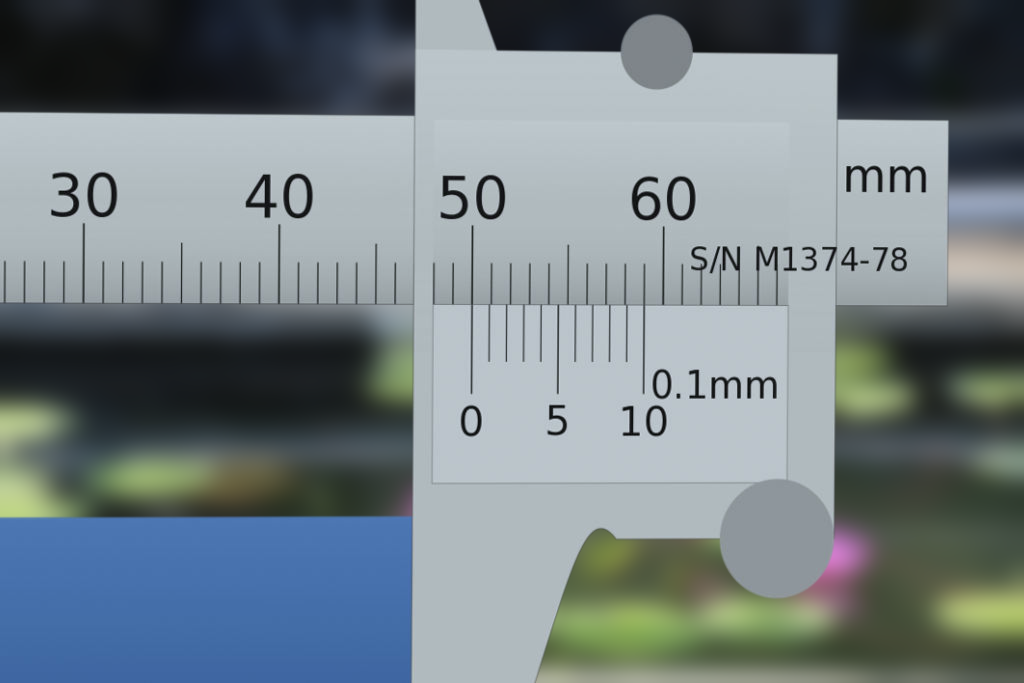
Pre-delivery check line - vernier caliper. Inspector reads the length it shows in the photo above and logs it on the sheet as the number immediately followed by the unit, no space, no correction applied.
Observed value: 50.0mm
